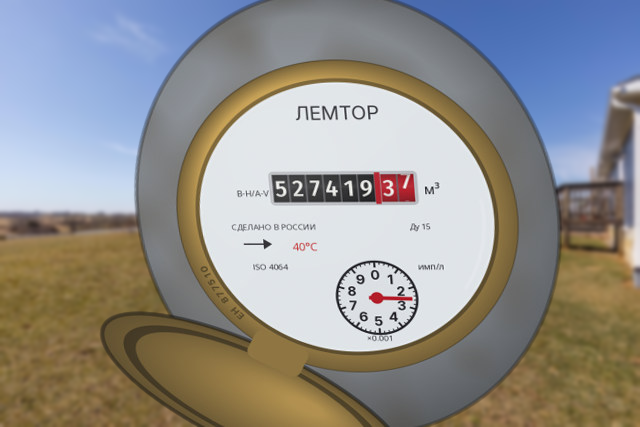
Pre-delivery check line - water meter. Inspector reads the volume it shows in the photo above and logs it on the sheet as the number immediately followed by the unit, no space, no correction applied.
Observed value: 527419.372m³
